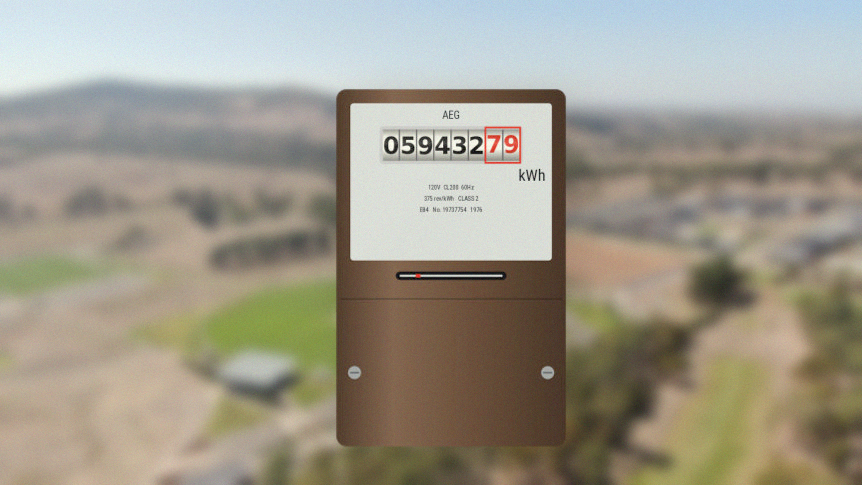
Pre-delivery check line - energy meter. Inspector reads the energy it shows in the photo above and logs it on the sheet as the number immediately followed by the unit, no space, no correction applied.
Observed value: 59432.79kWh
